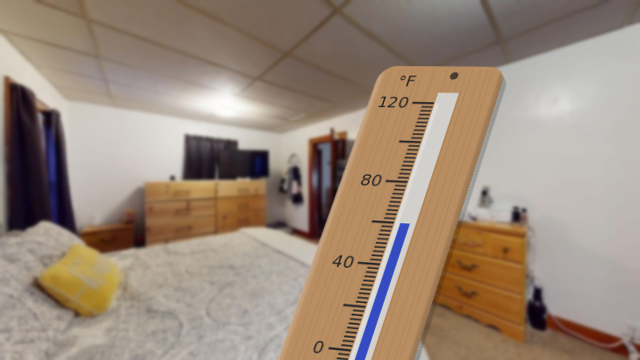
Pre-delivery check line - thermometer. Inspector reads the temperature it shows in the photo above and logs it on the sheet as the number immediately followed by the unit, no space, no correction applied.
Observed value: 60°F
